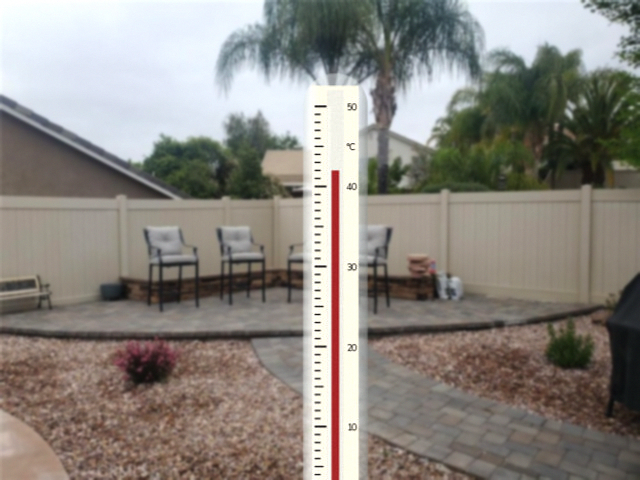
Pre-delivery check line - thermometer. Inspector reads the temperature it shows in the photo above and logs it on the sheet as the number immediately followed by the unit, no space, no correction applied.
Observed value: 42°C
